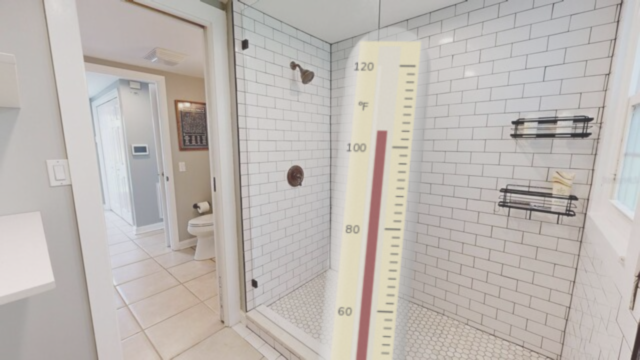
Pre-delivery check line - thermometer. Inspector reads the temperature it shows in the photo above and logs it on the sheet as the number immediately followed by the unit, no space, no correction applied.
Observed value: 104°F
